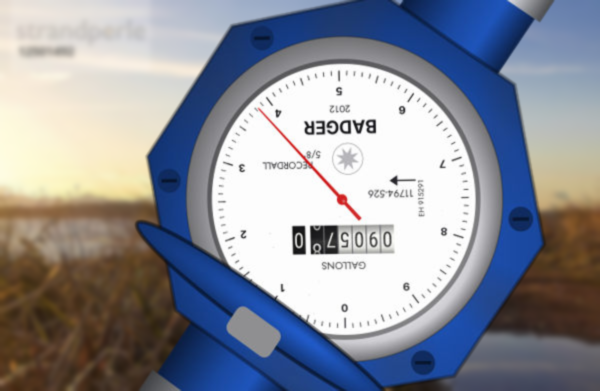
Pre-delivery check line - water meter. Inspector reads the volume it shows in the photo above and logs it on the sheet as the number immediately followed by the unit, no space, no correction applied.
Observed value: 905783.8gal
